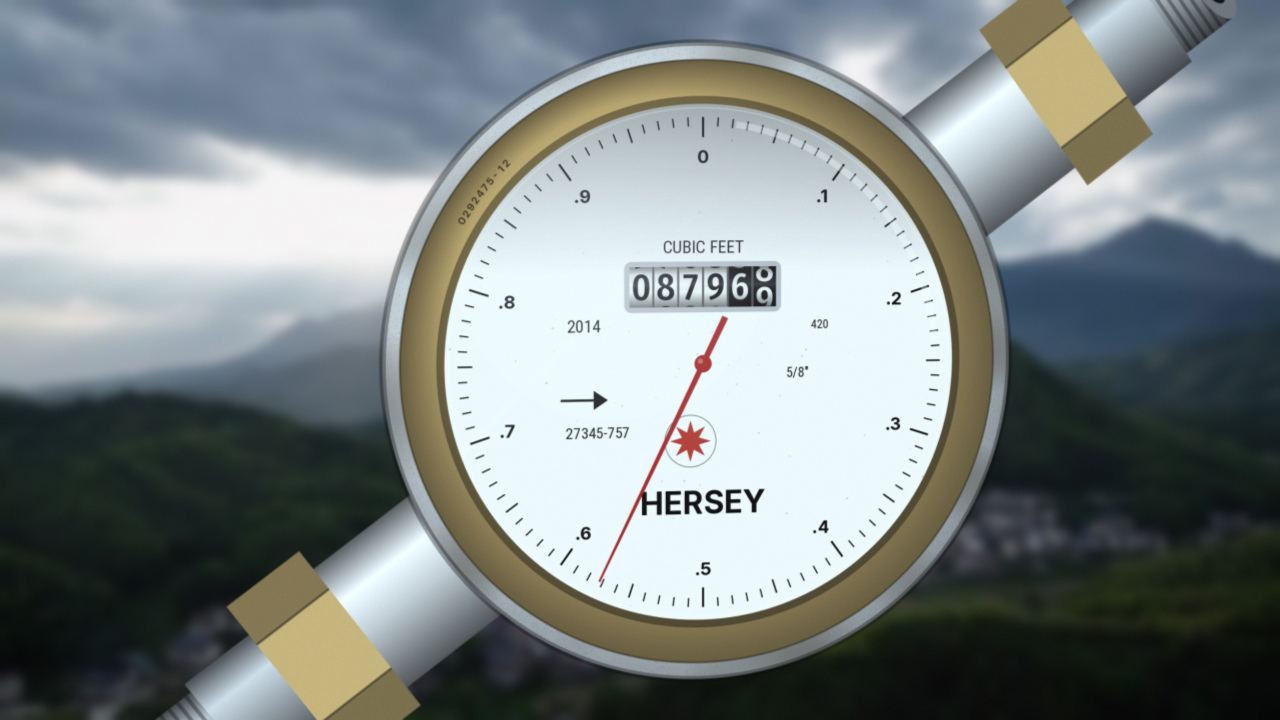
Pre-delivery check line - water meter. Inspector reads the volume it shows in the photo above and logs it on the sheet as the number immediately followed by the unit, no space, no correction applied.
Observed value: 87968.57ft³
